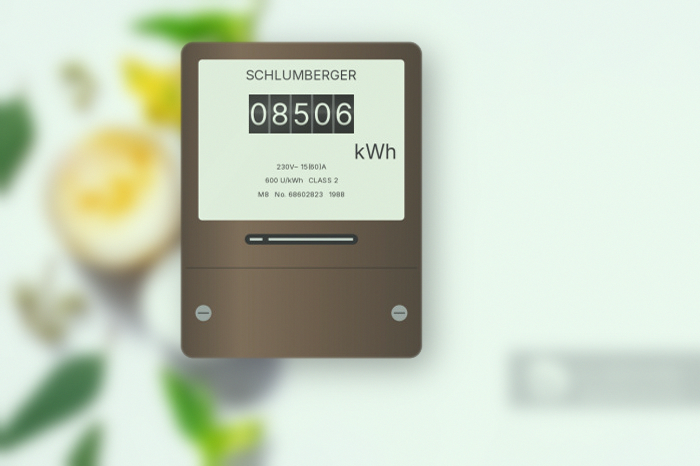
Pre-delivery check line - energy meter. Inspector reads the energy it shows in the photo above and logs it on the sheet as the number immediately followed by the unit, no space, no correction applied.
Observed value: 8506kWh
